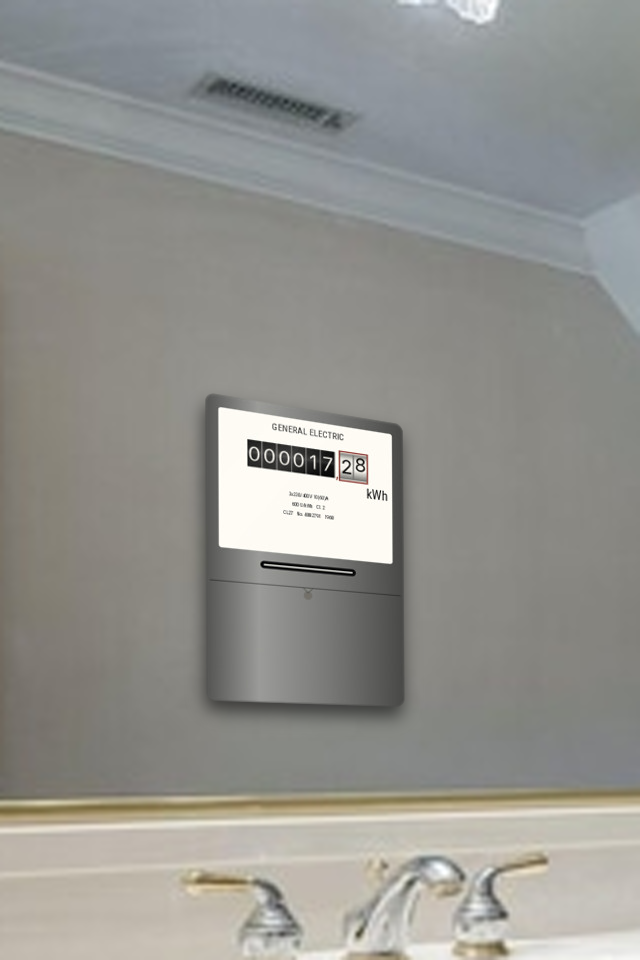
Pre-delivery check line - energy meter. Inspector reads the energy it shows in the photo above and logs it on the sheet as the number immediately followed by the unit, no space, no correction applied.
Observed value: 17.28kWh
